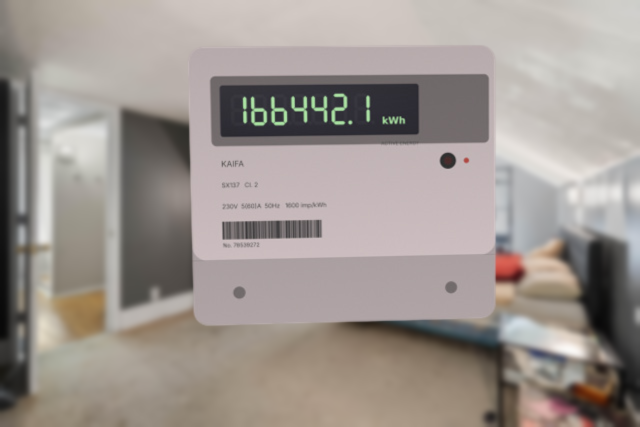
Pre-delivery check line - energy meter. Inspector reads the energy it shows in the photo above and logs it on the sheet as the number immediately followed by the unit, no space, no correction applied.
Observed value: 166442.1kWh
